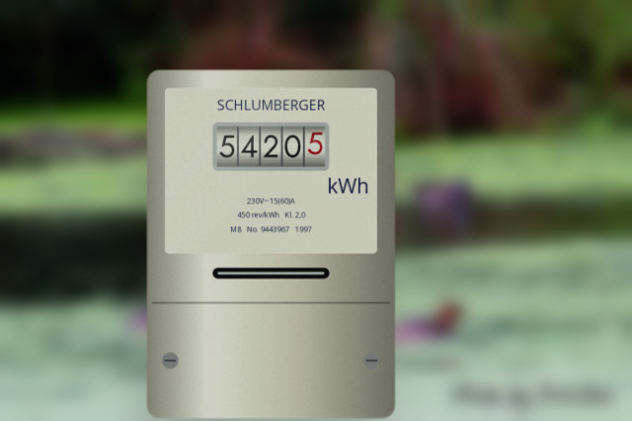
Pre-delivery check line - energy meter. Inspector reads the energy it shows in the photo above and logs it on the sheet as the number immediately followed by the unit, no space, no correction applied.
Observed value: 5420.5kWh
